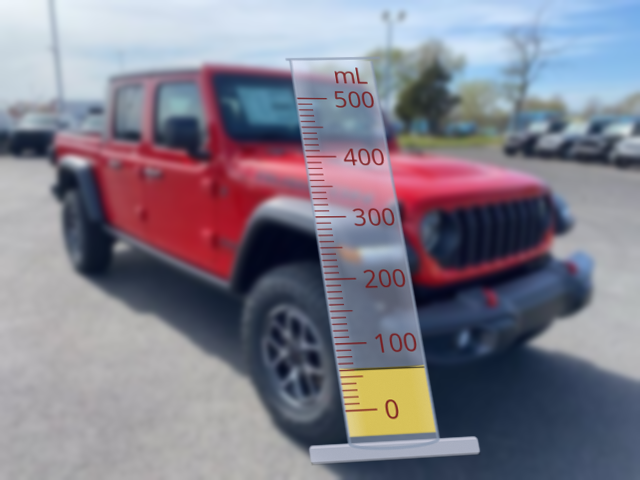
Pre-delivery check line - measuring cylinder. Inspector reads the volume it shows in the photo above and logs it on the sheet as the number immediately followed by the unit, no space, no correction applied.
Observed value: 60mL
